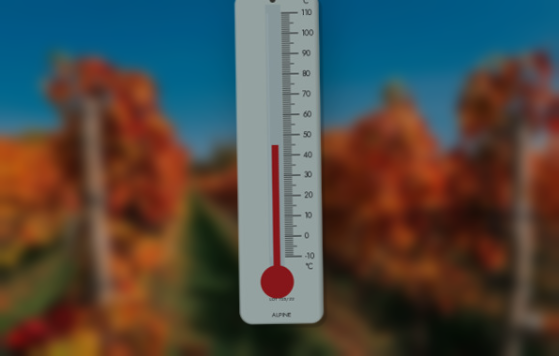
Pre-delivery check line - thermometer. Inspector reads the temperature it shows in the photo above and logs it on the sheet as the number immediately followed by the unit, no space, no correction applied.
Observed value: 45°C
